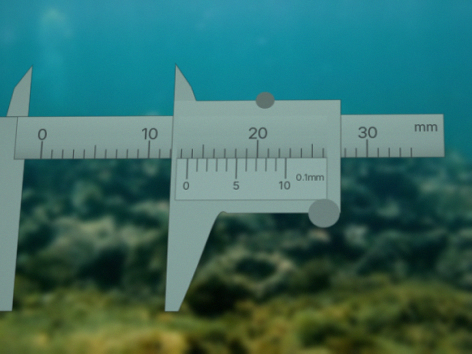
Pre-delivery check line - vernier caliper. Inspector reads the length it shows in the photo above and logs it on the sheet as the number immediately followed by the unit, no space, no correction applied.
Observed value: 13.6mm
